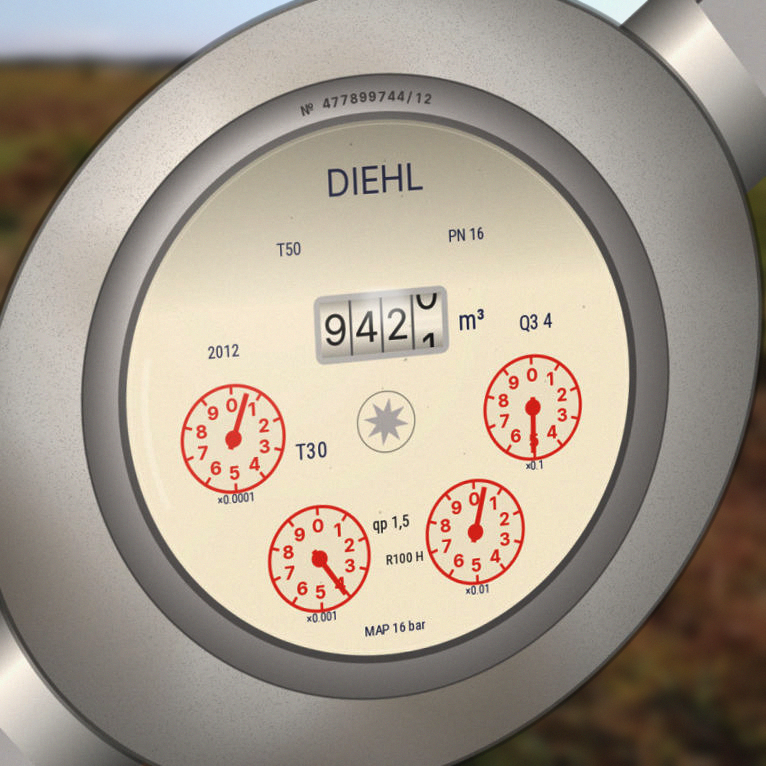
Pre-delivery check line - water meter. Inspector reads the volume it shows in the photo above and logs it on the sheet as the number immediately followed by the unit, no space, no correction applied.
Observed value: 9420.5040m³
